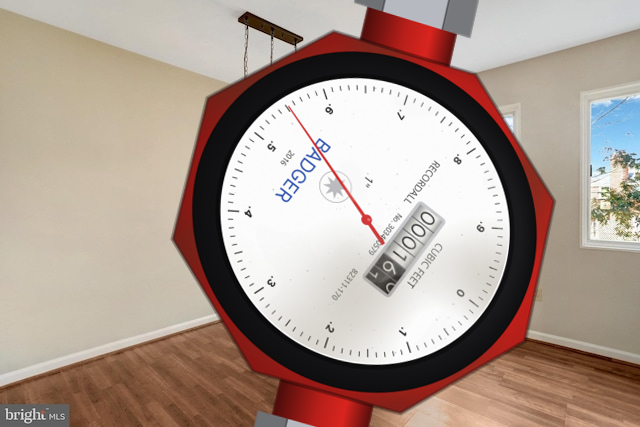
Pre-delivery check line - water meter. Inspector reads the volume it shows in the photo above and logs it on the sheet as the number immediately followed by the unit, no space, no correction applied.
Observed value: 160.55ft³
